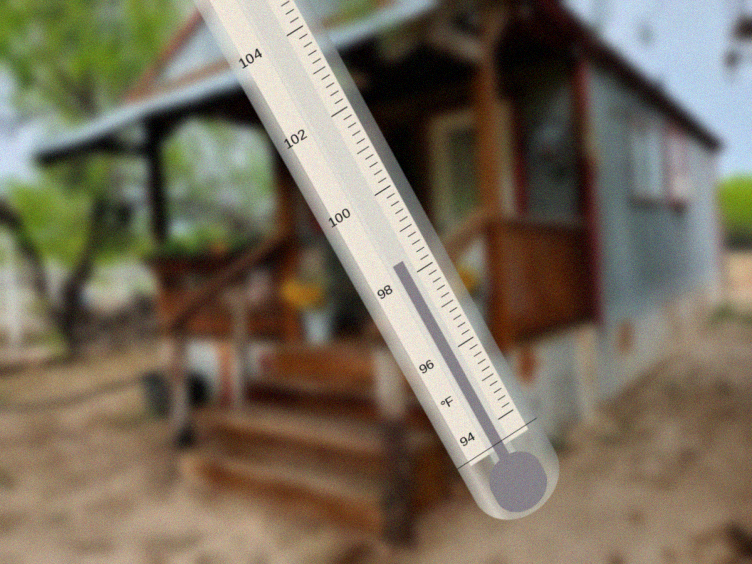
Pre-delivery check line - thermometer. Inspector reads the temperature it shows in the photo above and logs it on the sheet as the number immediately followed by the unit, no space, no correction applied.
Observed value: 98.4°F
